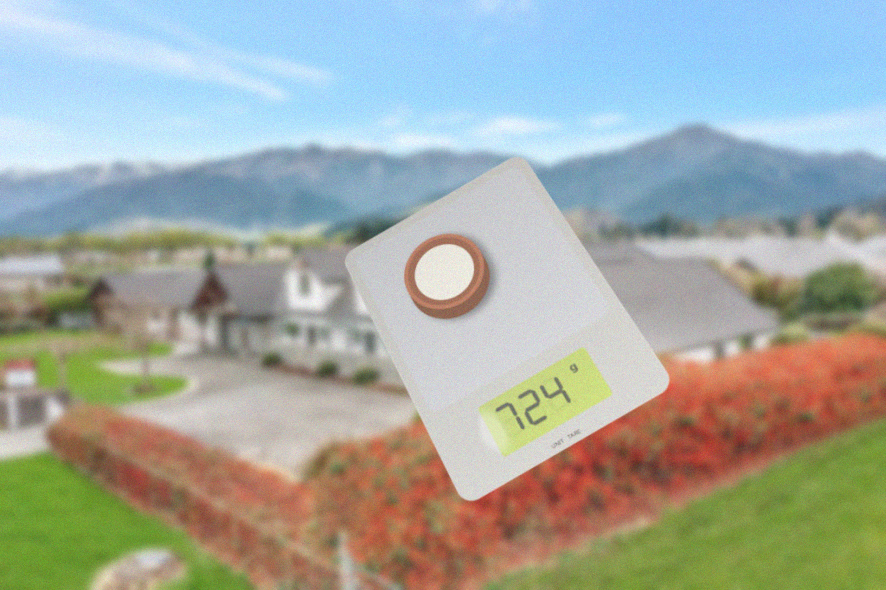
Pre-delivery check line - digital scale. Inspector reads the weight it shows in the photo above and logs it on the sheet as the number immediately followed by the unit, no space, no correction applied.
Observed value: 724g
